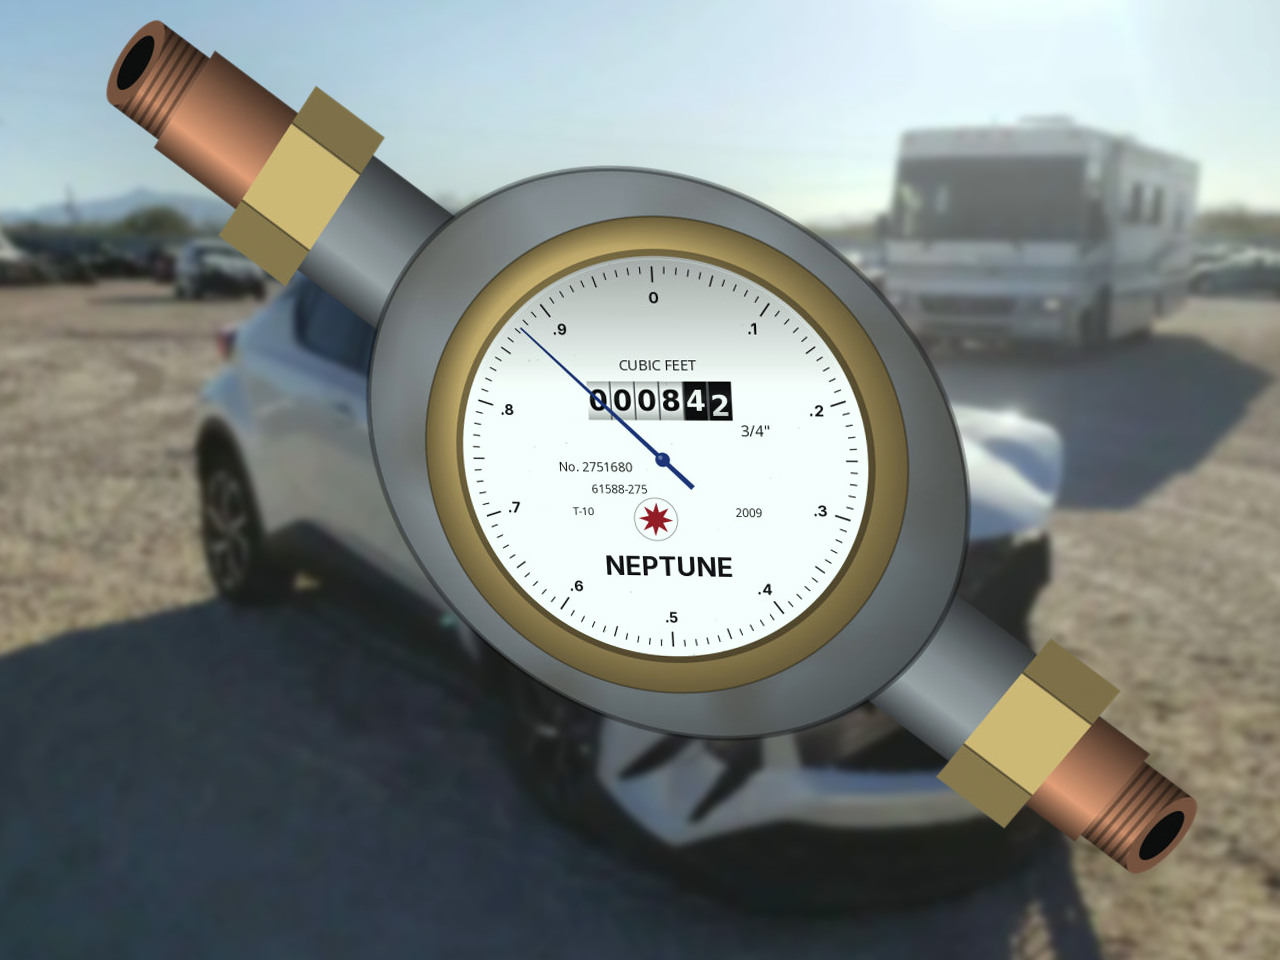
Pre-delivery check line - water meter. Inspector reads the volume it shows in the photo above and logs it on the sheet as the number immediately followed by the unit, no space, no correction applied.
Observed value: 841.87ft³
